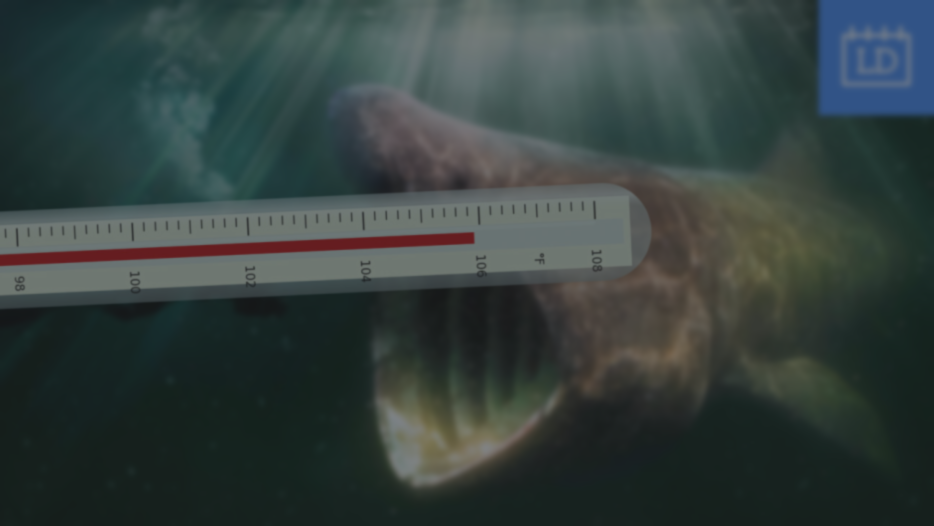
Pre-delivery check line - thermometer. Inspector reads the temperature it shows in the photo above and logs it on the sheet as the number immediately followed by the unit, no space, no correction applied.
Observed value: 105.9°F
